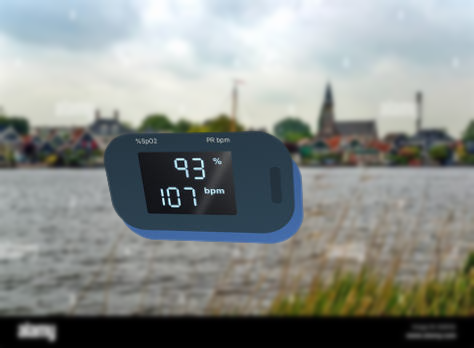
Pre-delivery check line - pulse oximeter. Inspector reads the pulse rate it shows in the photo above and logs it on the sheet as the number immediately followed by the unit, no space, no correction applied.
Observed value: 107bpm
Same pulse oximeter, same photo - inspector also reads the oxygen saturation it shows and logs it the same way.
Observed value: 93%
